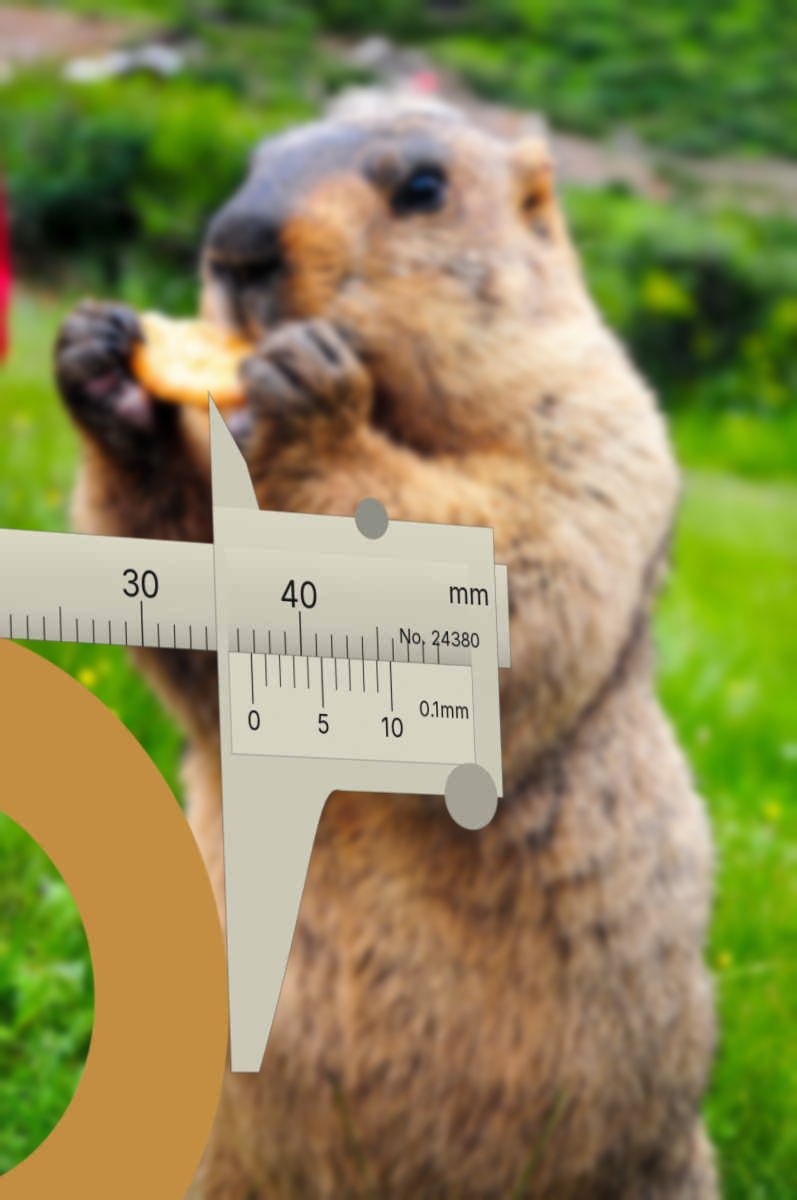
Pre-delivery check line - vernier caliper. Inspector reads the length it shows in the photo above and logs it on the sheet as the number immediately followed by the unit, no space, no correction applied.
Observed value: 36.8mm
